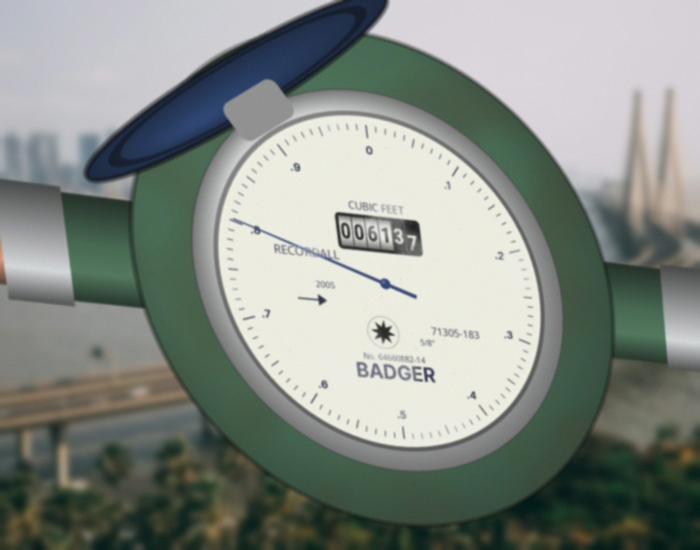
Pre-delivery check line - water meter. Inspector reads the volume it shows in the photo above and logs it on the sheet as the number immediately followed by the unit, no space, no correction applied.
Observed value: 6136.80ft³
